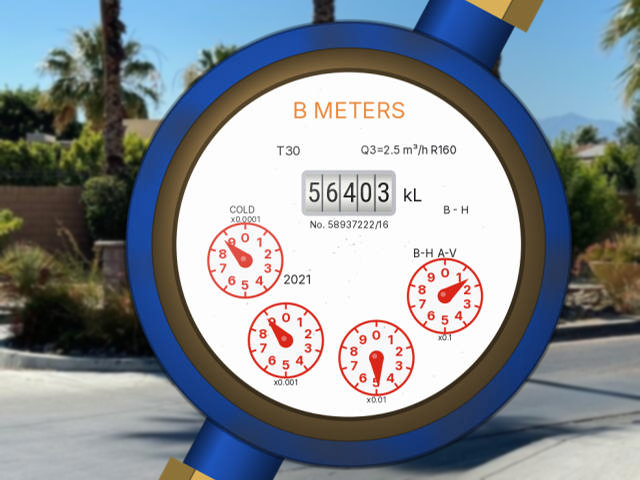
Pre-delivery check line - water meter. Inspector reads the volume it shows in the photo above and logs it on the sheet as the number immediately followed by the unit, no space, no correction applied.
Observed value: 56403.1488kL
